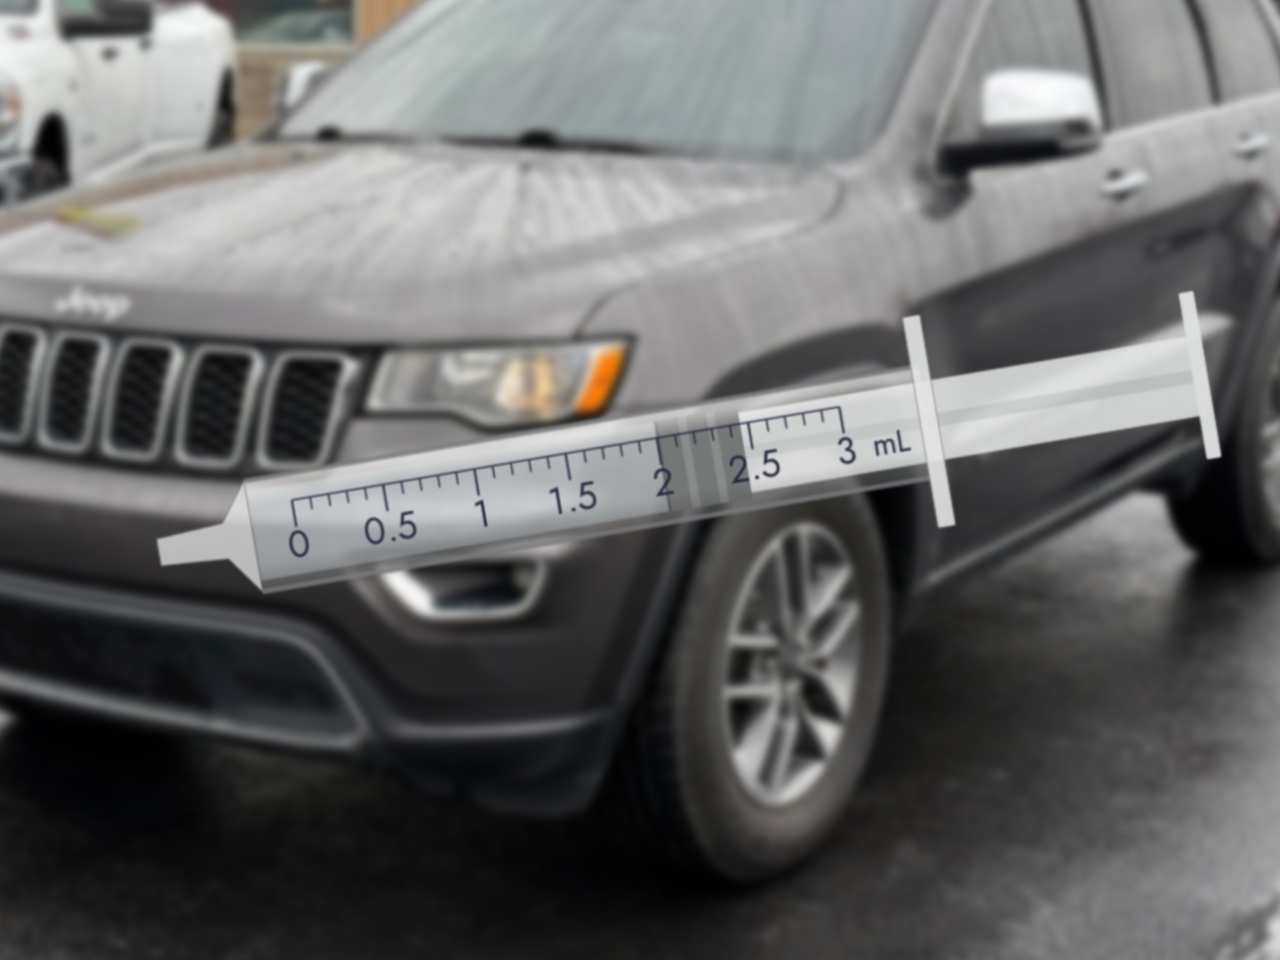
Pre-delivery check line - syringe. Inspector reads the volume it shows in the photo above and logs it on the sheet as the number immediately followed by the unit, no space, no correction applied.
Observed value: 2mL
